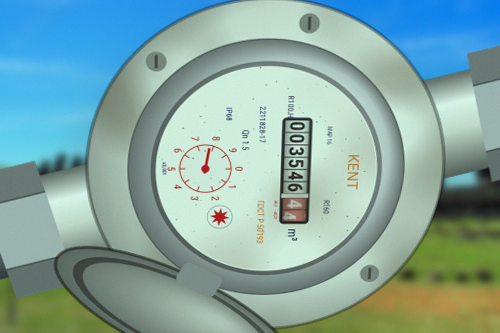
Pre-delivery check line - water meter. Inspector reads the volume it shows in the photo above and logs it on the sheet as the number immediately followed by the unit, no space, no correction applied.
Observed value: 3546.437m³
